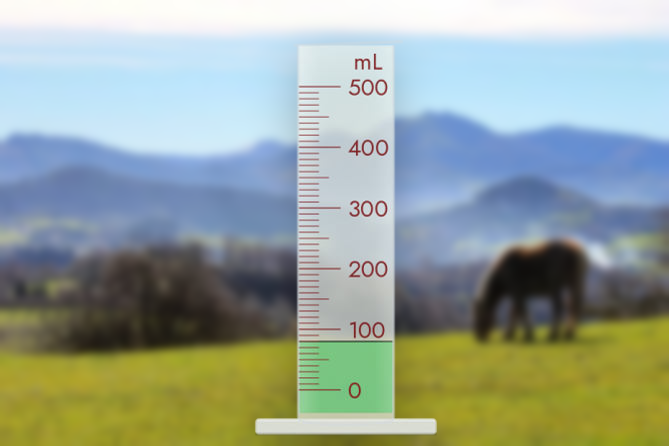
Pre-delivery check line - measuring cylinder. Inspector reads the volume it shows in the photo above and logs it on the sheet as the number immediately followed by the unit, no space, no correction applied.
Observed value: 80mL
